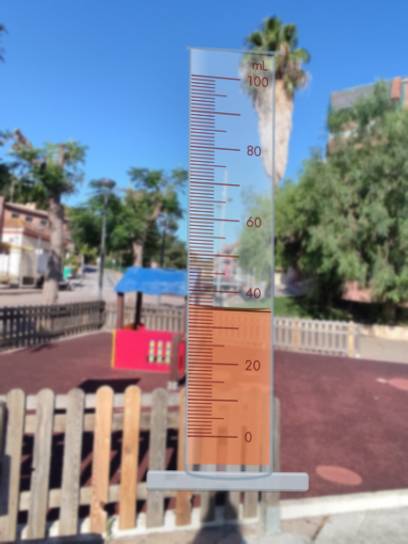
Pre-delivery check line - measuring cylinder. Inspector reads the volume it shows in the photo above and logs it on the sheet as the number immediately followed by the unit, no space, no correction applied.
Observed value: 35mL
